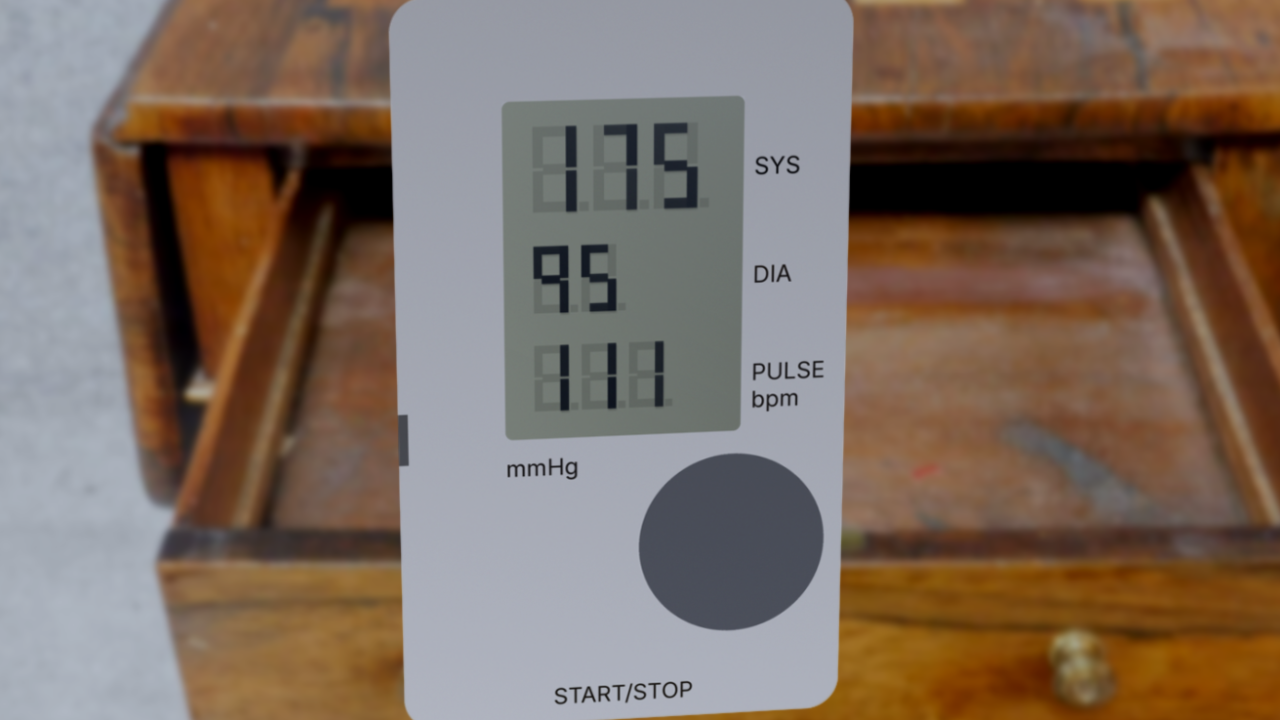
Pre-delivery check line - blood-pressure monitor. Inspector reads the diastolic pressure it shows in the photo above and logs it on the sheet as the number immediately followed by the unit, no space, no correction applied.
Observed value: 95mmHg
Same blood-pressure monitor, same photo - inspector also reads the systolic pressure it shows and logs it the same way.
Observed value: 175mmHg
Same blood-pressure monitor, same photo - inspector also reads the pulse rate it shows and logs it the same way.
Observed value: 111bpm
